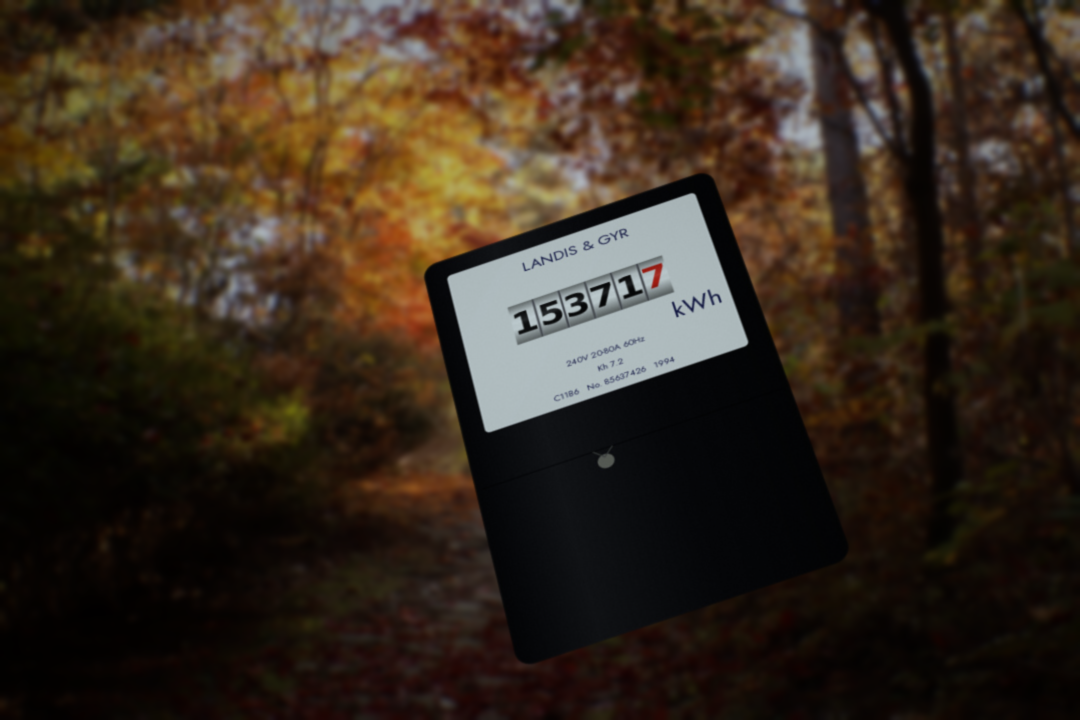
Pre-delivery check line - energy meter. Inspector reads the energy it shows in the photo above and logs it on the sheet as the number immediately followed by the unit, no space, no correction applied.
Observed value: 15371.7kWh
